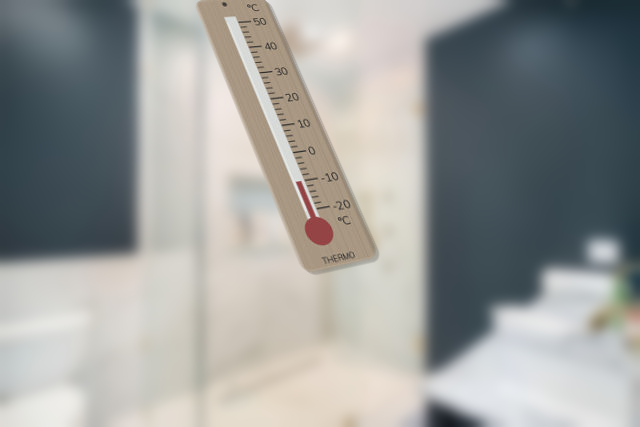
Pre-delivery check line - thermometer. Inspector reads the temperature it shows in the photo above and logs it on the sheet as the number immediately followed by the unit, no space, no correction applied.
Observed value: -10°C
